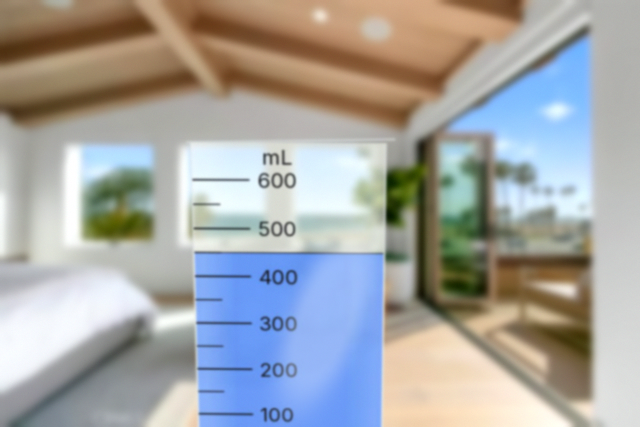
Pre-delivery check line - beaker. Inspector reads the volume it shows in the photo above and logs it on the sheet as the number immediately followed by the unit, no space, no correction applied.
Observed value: 450mL
